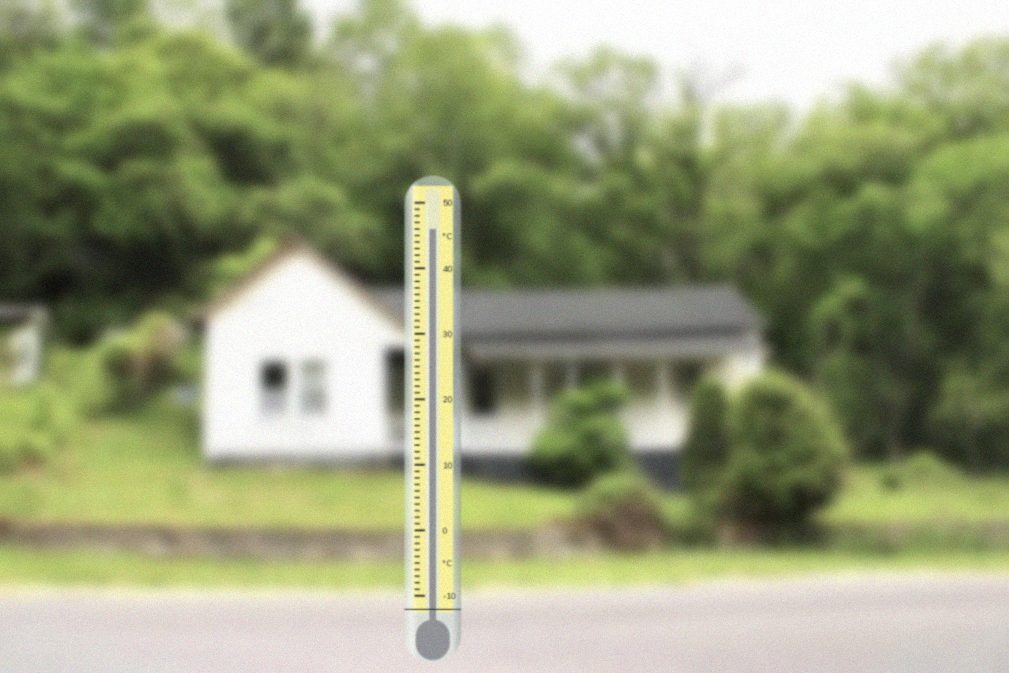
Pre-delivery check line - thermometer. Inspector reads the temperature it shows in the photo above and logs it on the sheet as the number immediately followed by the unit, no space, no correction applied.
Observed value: 46°C
